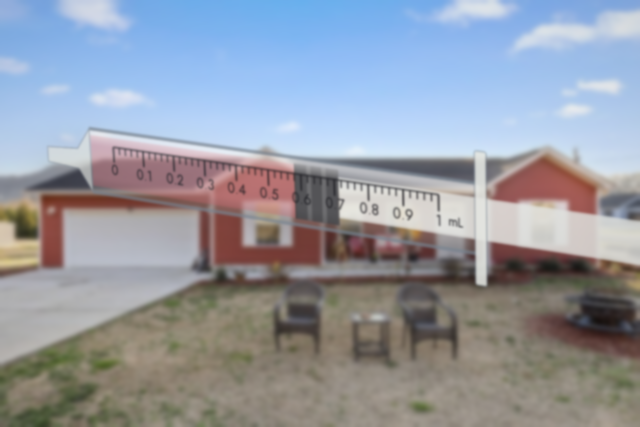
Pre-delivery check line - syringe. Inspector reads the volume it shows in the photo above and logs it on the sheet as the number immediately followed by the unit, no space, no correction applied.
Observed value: 0.58mL
